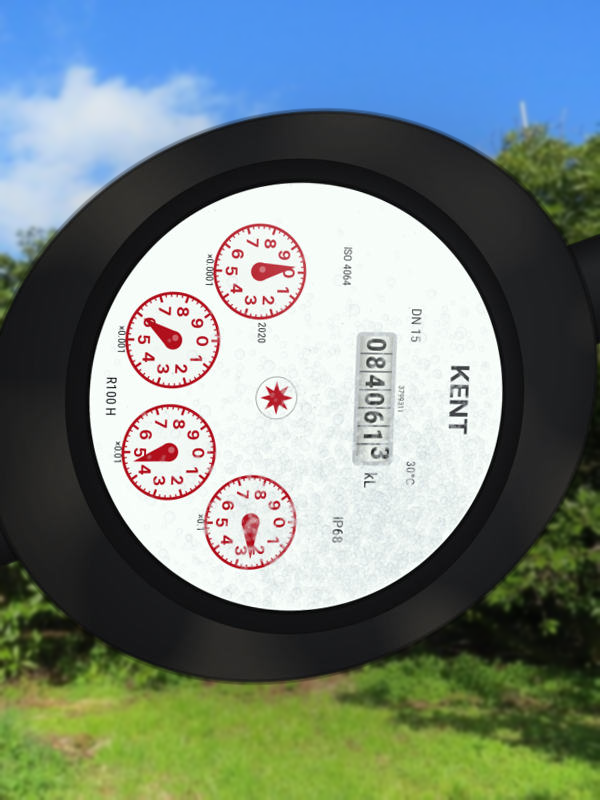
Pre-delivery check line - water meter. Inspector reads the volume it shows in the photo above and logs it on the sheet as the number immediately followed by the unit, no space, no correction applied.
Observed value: 840613.2459kL
